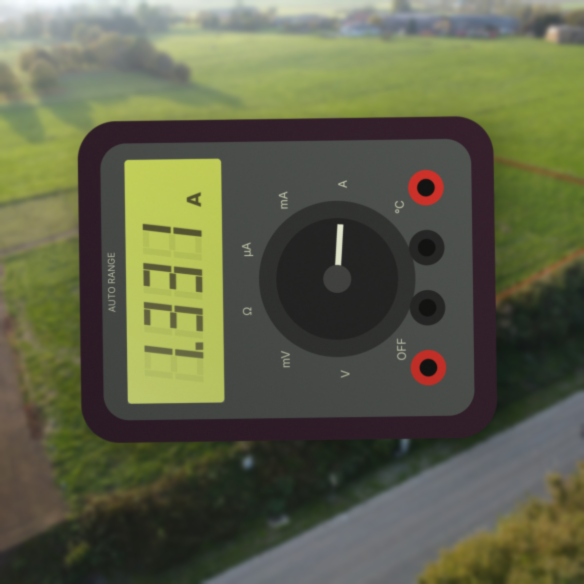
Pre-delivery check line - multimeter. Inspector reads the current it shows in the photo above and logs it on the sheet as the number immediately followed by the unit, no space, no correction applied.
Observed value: 1.331A
